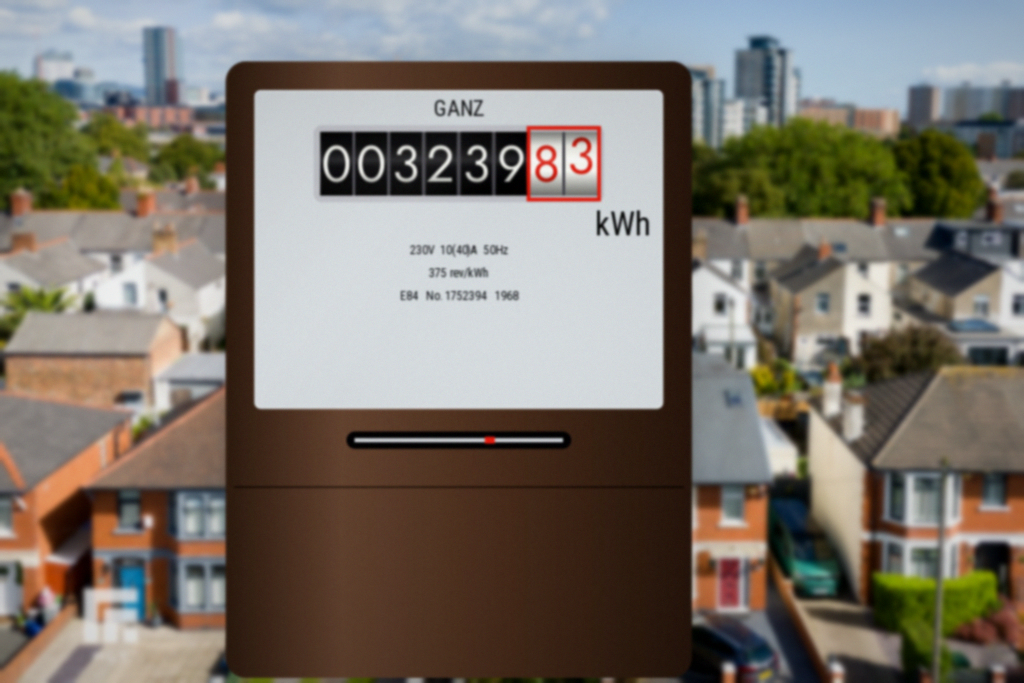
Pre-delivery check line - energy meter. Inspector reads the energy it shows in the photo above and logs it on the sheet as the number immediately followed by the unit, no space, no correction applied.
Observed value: 3239.83kWh
